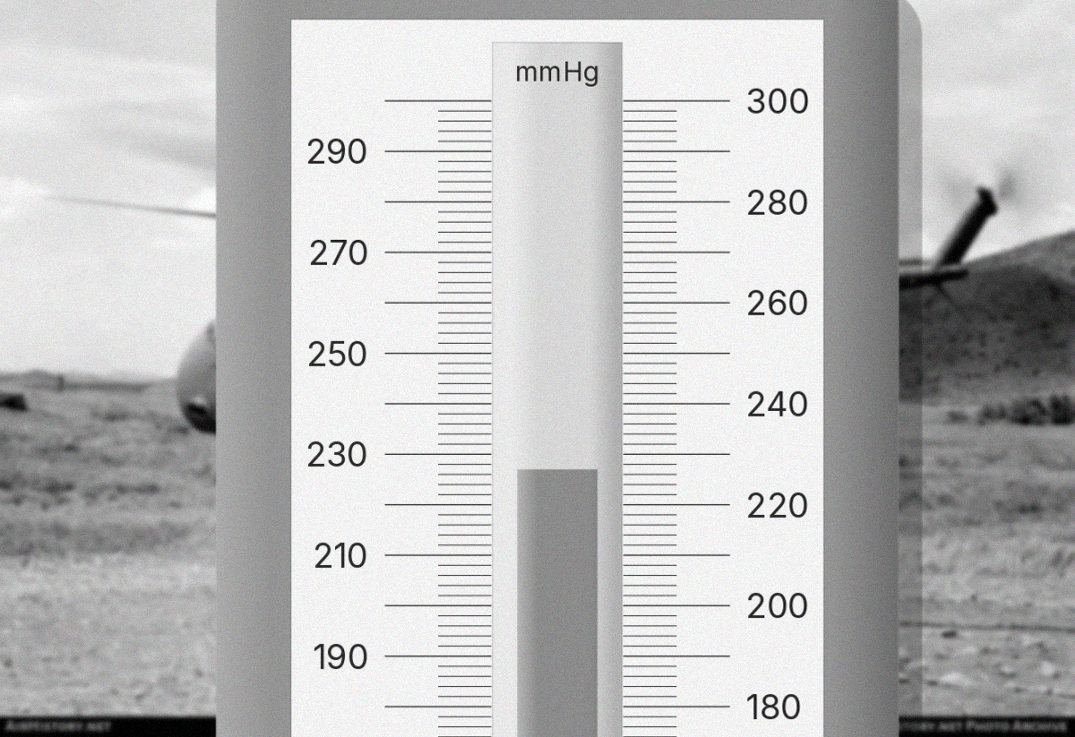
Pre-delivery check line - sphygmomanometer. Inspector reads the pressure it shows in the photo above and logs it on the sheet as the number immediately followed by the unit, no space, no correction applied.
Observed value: 227mmHg
